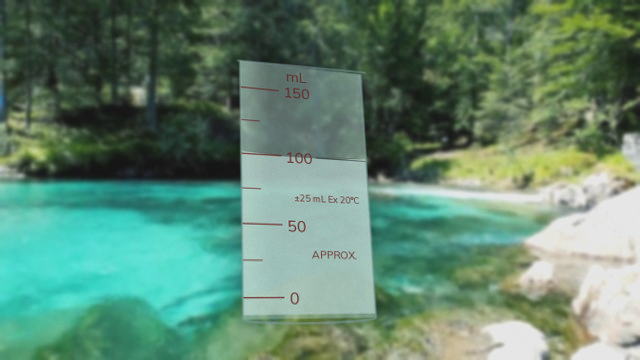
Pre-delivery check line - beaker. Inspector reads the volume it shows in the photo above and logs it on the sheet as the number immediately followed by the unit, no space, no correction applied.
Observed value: 100mL
